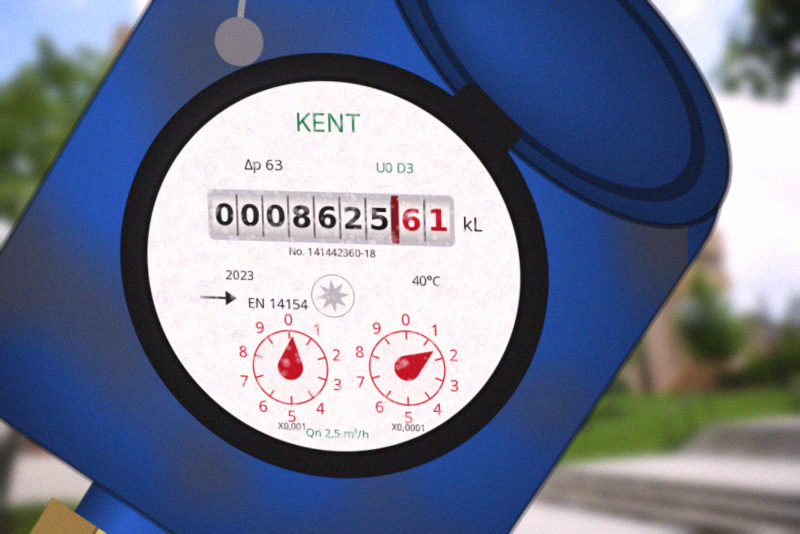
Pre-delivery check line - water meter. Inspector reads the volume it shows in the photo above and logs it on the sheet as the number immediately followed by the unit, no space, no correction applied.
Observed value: 8625.6101kL
